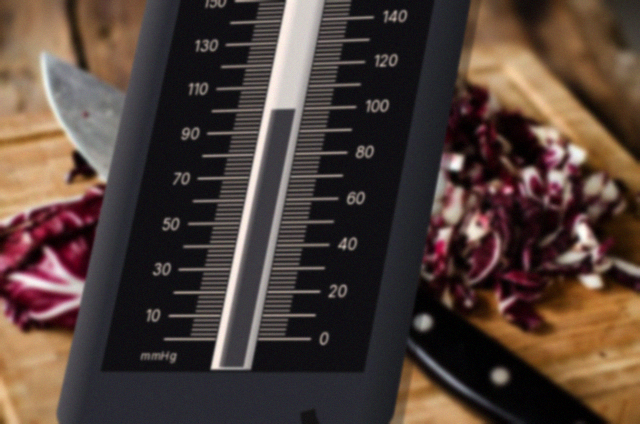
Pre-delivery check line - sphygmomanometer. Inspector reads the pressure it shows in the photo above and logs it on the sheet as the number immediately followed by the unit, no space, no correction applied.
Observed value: 100mmHg
